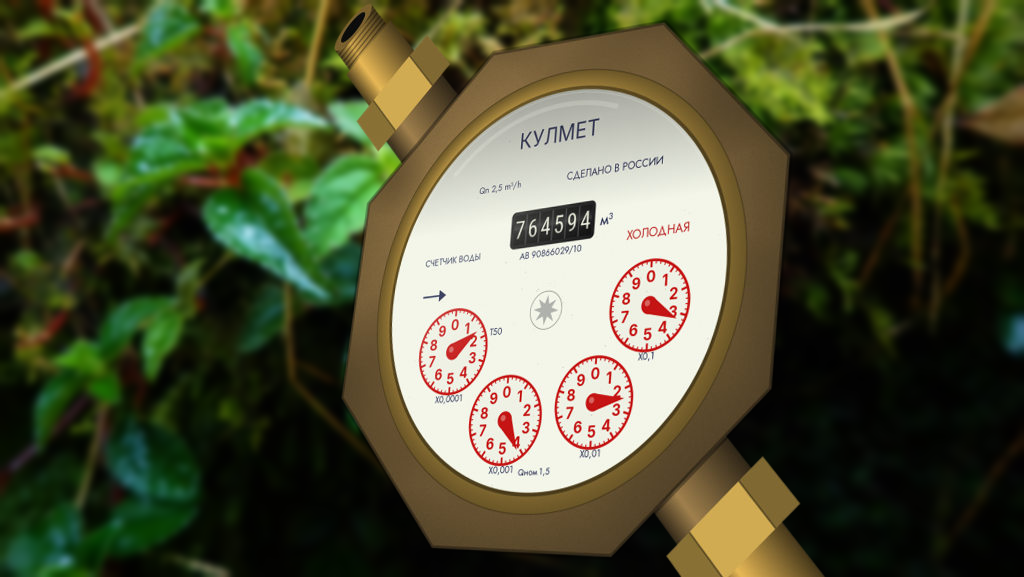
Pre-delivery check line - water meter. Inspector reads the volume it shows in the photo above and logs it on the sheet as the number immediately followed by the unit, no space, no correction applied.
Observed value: 764594.3241m³
